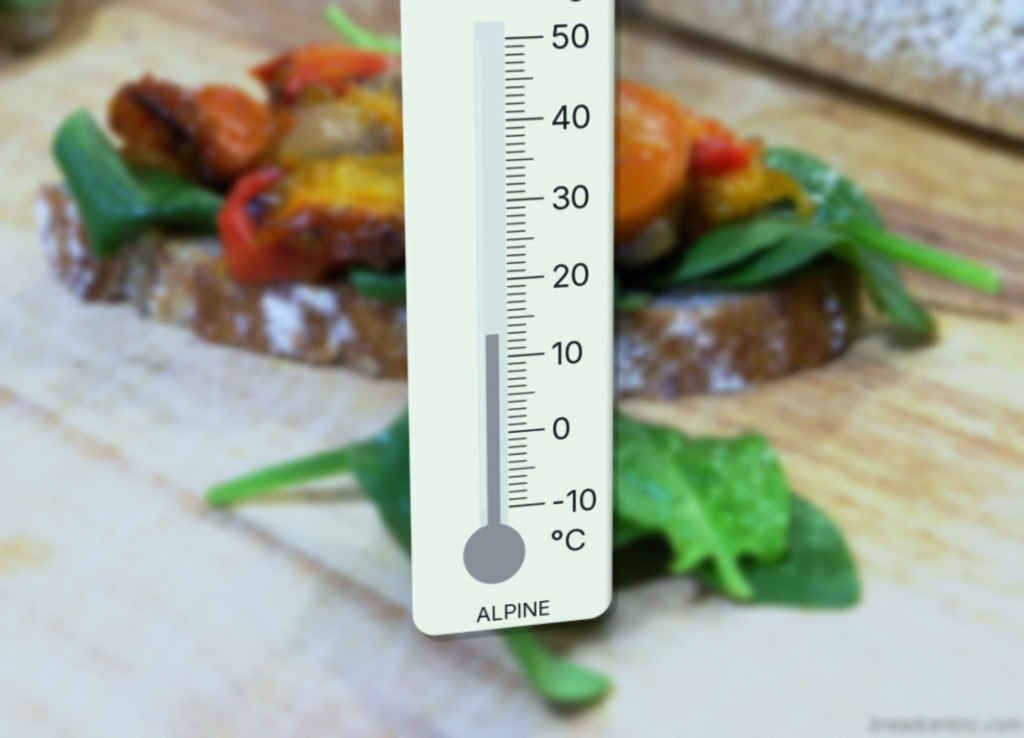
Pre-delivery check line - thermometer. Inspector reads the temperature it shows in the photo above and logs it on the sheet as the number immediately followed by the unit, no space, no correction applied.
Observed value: 13°C
